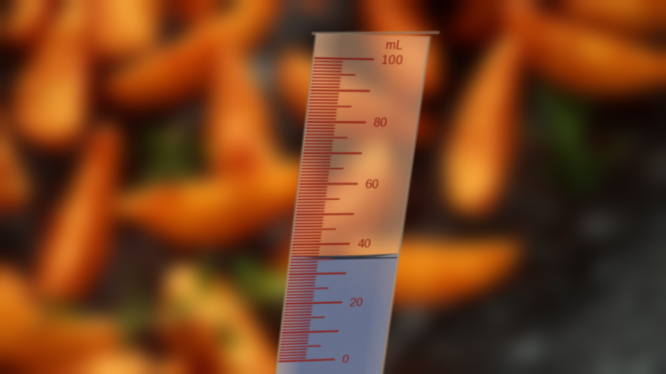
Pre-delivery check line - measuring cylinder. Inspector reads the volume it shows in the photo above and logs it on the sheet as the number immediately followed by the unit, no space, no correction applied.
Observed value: 35mL
